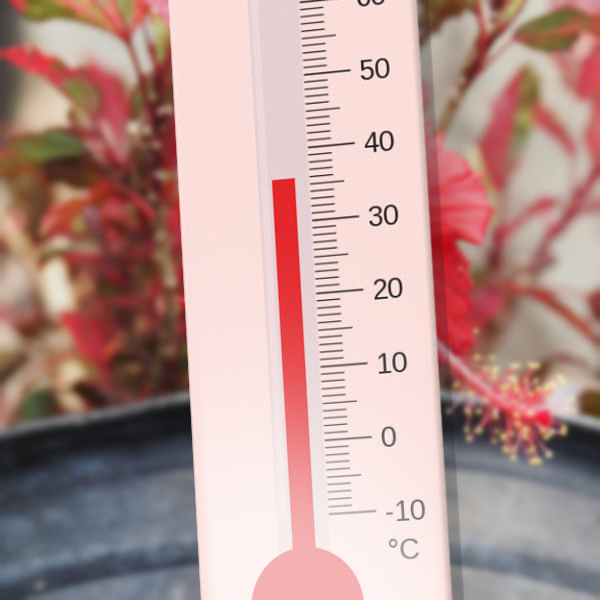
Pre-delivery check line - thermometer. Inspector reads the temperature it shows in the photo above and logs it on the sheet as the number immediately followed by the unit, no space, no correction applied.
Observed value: 36°C
